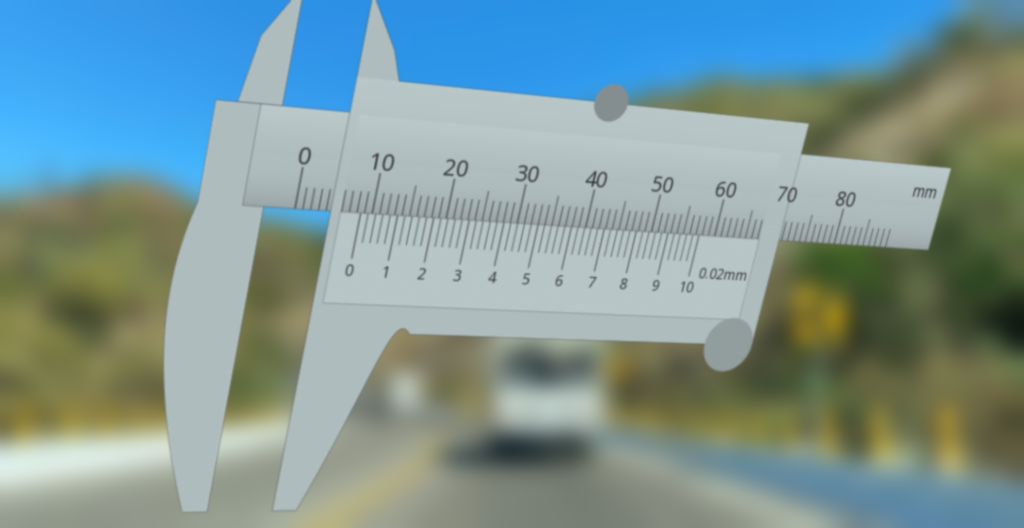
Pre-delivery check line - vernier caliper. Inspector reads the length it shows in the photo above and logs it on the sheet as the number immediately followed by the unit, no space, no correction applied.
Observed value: 8.5mm
